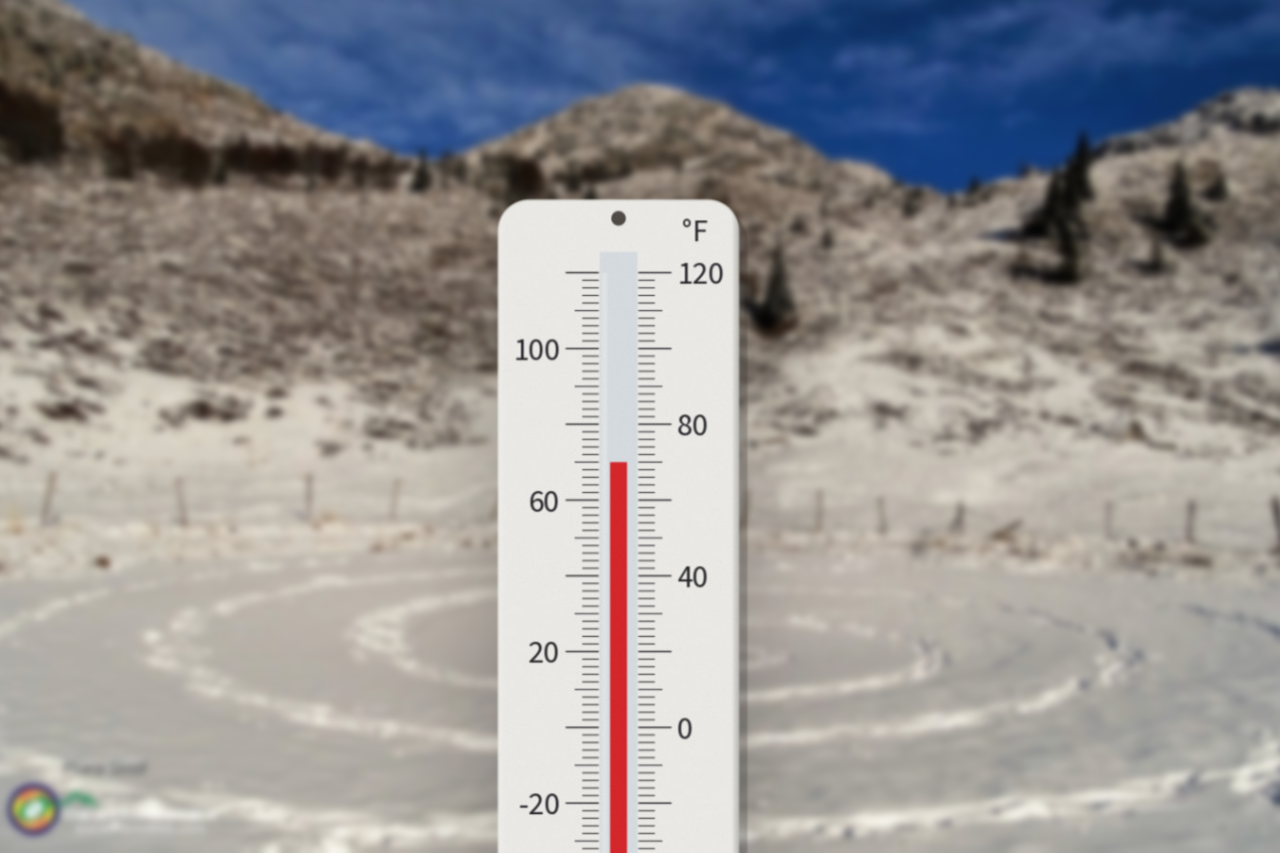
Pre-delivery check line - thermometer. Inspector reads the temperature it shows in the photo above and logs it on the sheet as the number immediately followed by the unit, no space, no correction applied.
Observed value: 70°F
